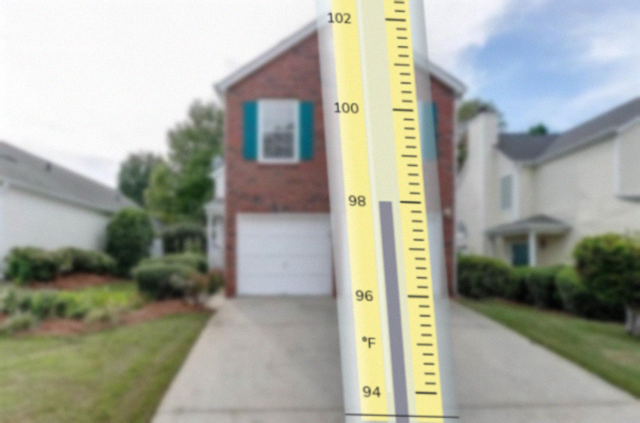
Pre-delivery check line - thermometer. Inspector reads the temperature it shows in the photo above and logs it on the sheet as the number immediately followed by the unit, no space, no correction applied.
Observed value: 98°F
